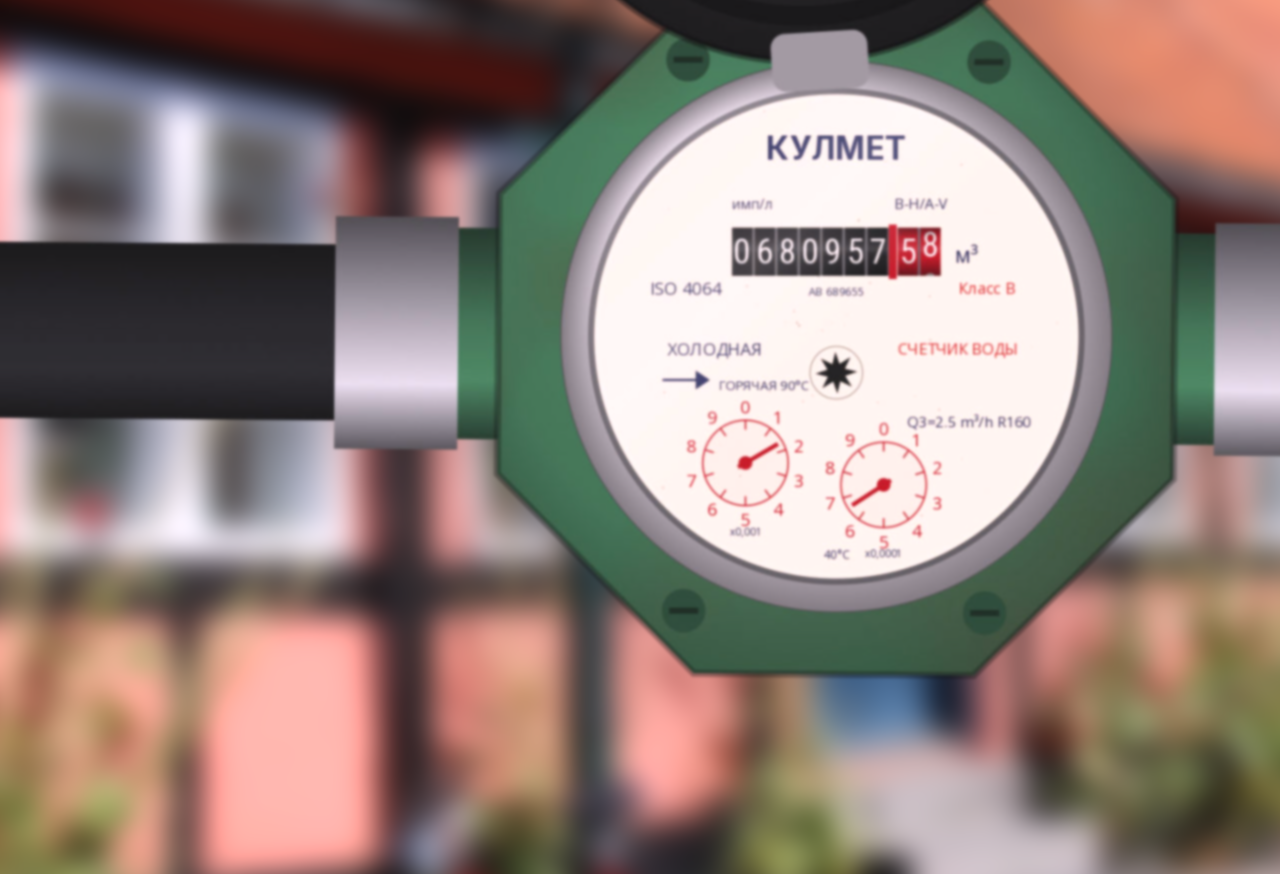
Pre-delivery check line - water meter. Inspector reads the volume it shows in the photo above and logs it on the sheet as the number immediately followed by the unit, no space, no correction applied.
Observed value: 680957.5816m³
